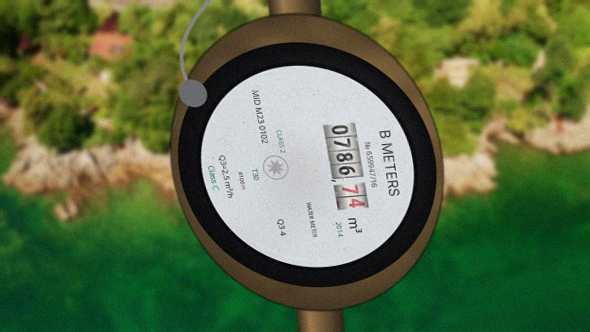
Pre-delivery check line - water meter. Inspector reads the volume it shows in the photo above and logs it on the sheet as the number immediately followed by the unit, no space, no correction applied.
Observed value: 786.74m³
